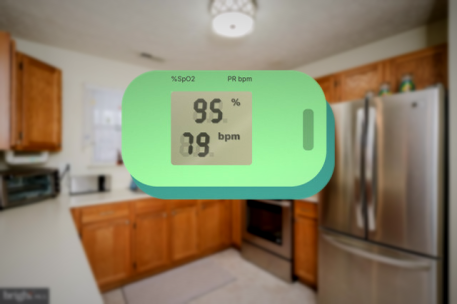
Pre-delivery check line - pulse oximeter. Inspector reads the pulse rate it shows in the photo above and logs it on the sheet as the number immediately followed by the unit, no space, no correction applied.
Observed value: 79bpm
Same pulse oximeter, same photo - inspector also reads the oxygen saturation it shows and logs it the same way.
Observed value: 95%
